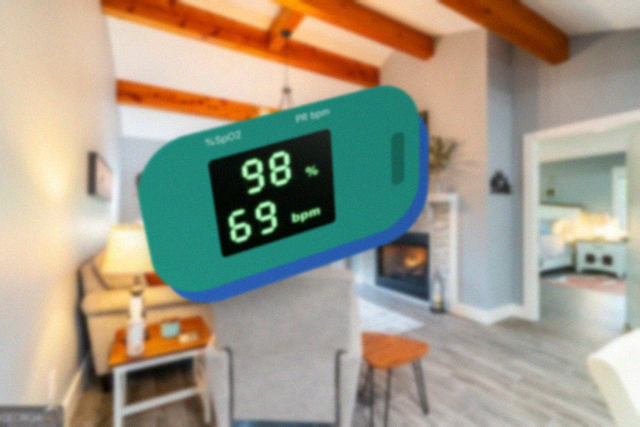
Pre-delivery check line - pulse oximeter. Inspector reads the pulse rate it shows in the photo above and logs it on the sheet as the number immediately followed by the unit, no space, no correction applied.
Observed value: 69bpm
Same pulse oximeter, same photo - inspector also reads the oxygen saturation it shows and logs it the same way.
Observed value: 98%
